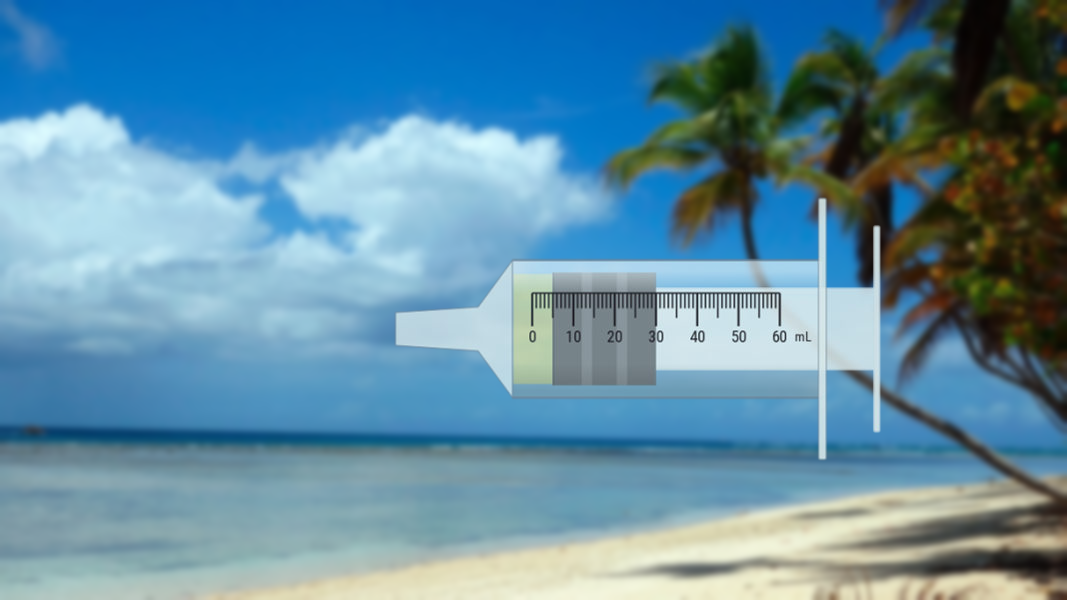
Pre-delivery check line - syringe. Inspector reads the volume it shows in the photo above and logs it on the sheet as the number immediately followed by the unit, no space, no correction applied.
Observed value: 5mL
